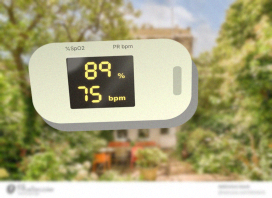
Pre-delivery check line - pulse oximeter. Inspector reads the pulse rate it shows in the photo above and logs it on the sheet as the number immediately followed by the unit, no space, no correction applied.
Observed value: 75bpm
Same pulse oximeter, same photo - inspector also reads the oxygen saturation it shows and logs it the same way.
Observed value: 89%
